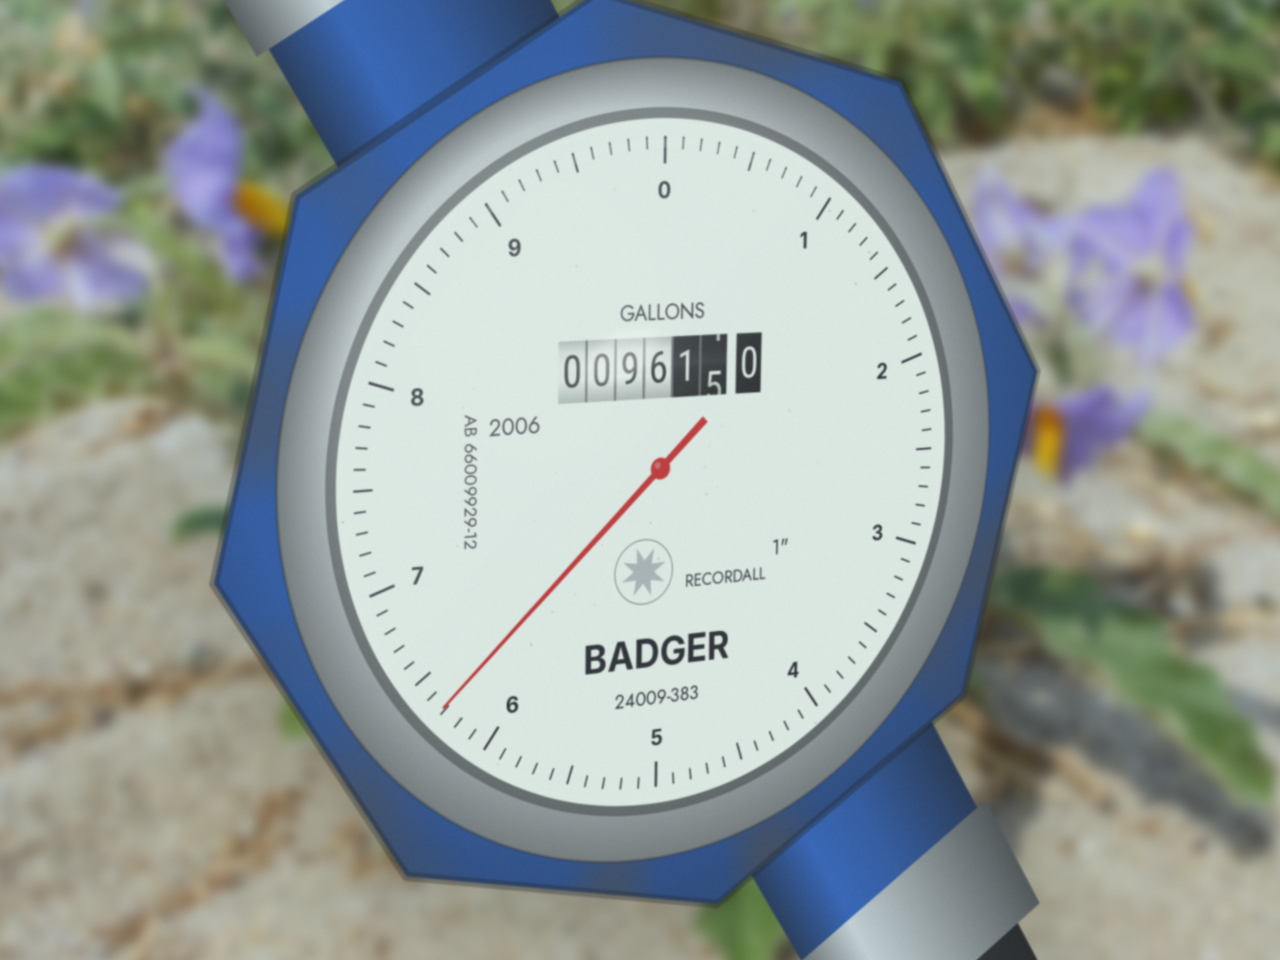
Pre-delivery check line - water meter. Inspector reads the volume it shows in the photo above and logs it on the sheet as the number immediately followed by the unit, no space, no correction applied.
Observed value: 96146.3gal
